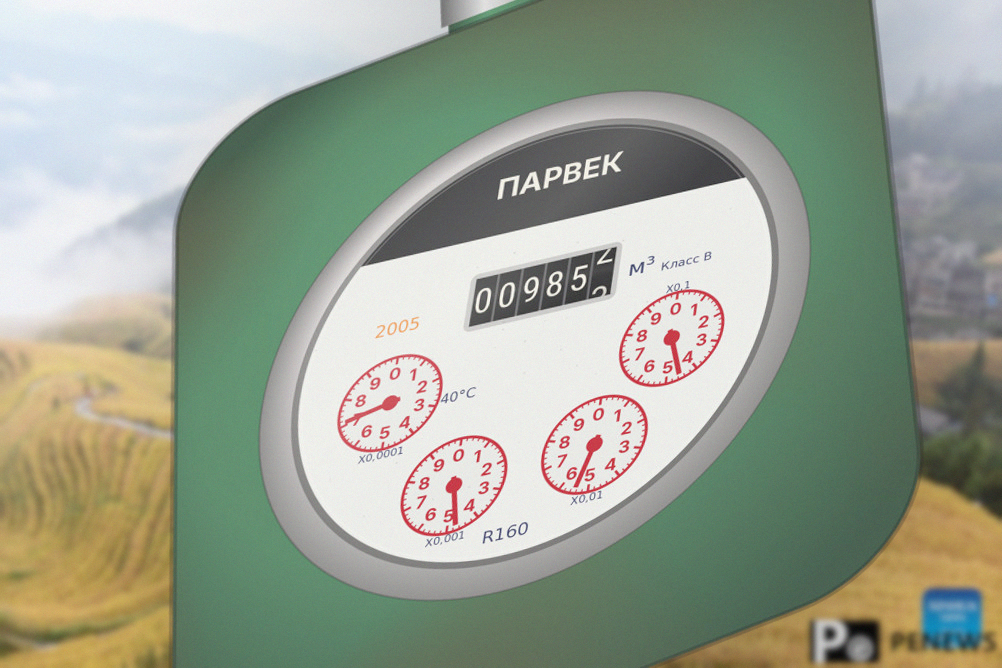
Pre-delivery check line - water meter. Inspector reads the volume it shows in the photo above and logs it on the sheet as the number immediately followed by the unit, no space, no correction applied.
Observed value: 9852.4547m³
